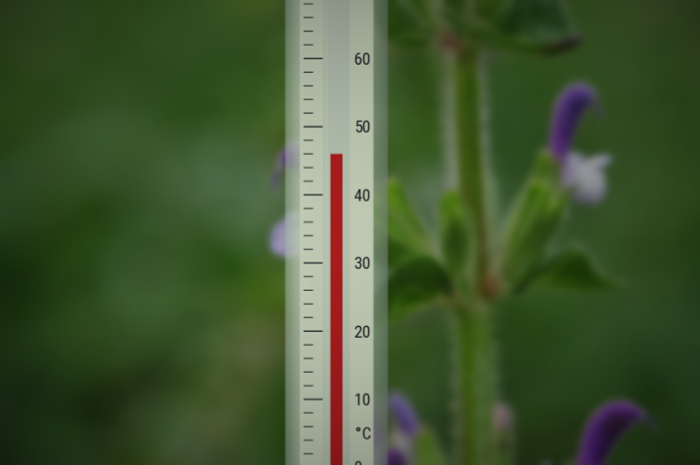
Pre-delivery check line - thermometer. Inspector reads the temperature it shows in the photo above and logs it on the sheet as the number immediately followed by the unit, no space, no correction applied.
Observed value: 46°C
